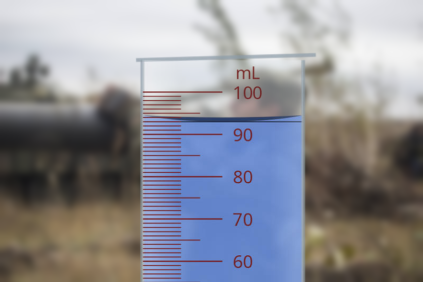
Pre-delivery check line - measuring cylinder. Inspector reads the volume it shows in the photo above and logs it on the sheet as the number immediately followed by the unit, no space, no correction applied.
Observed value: 93mL
